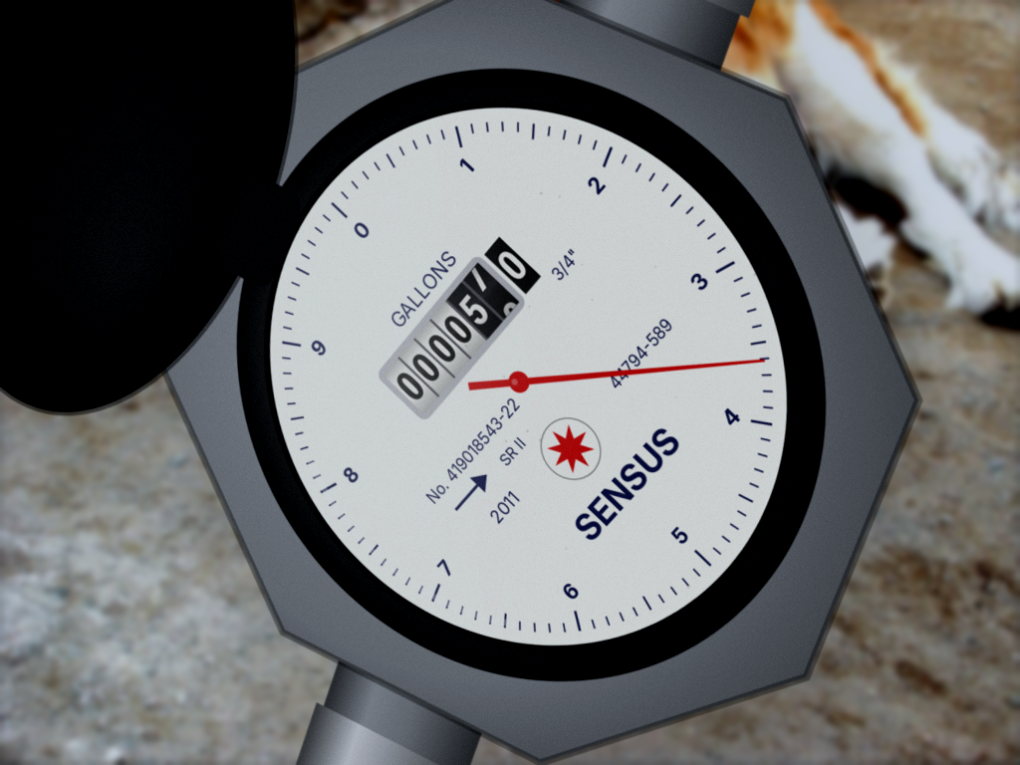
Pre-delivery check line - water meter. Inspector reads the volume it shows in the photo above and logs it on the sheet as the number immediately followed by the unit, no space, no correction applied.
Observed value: 573.6gal
